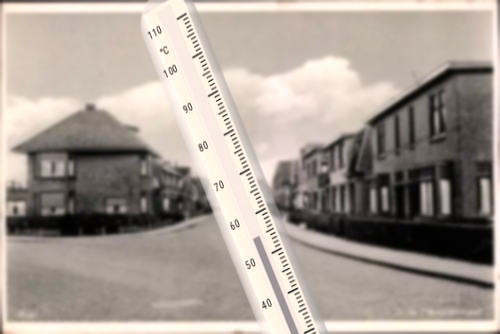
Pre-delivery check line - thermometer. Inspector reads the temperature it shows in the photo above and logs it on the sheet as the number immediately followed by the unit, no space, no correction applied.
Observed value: 55°C
